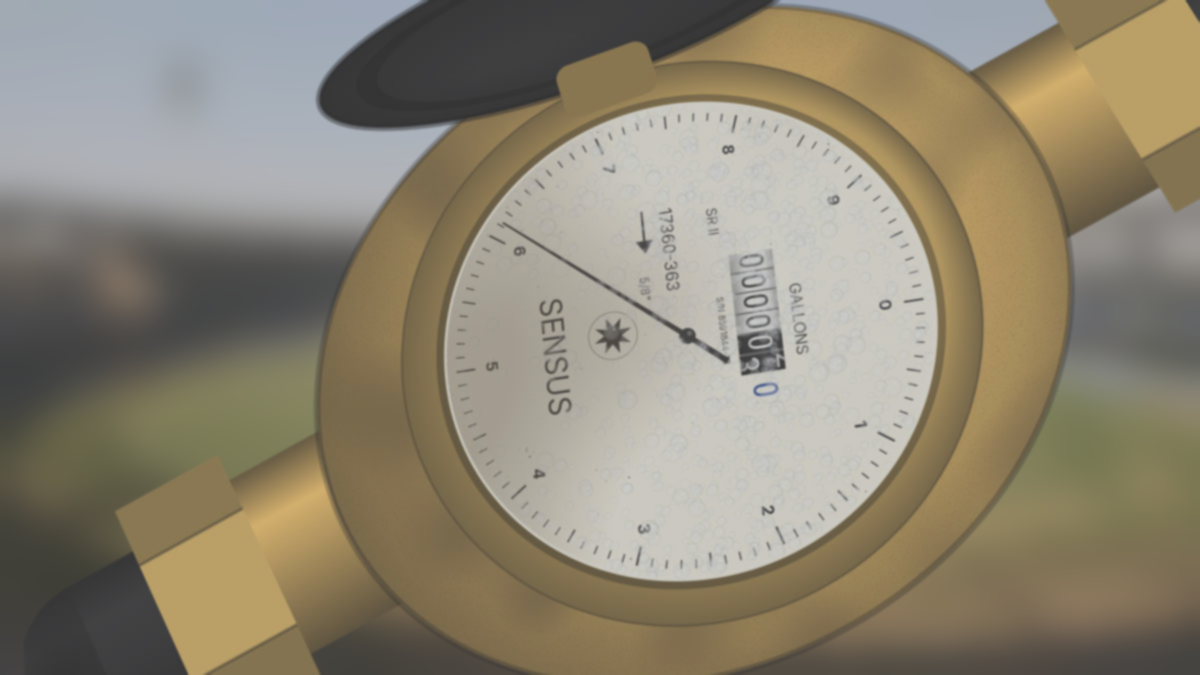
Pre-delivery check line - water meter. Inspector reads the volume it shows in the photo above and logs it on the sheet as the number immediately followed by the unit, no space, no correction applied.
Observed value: 26.1gal
